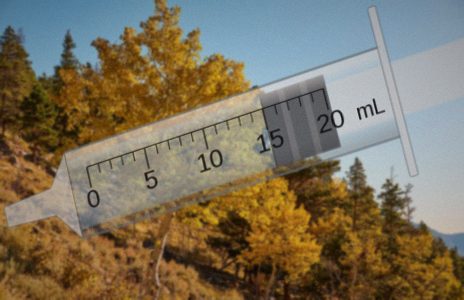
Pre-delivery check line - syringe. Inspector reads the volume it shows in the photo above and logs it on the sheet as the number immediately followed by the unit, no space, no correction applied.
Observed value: 15mL
